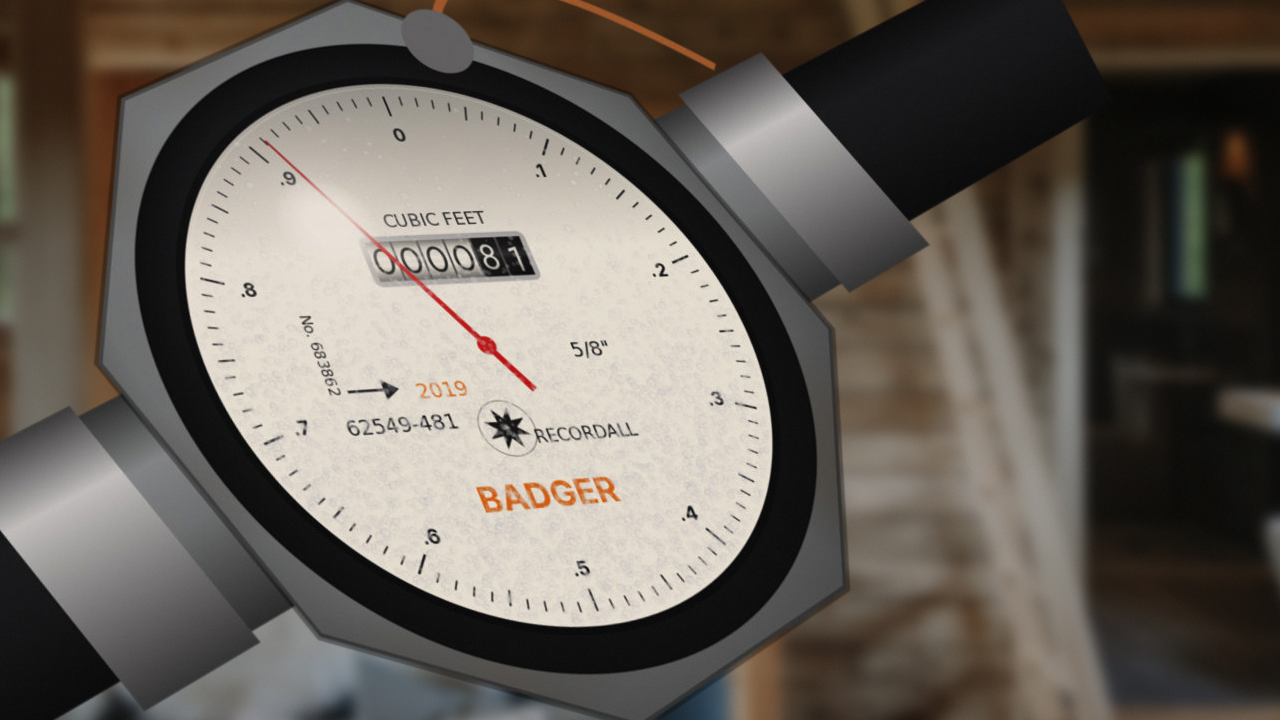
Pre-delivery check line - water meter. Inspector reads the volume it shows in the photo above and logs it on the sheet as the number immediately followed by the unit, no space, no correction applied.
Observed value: 80.91ft³
